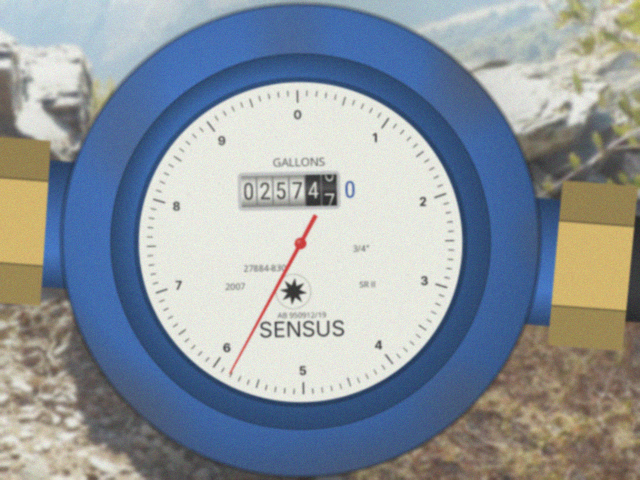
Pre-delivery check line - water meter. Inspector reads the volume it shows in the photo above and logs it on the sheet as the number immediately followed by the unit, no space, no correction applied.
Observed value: 257465.8gal
